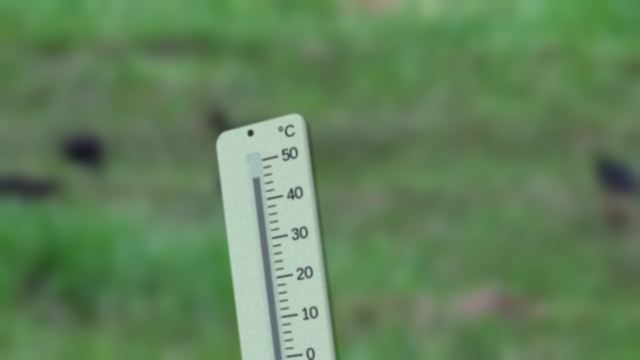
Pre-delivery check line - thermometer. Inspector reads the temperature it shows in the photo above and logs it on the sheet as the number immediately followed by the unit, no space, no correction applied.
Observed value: 46°C
